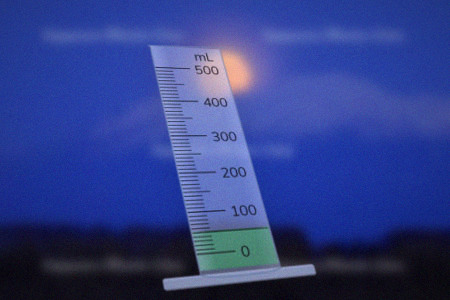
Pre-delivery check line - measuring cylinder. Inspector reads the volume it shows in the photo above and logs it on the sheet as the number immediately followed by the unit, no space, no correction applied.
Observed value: 50mL
